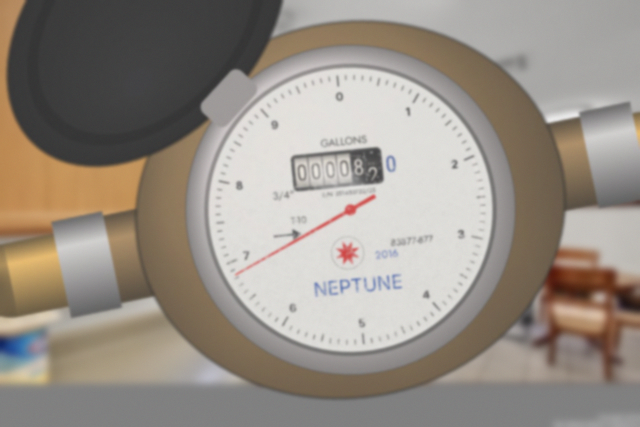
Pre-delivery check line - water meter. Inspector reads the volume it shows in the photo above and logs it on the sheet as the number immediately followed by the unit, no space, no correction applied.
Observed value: 816.8gal
